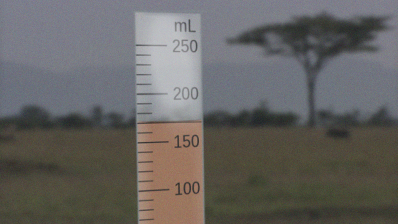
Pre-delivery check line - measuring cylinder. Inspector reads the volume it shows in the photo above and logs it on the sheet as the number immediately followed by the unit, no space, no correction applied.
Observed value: 170mL
